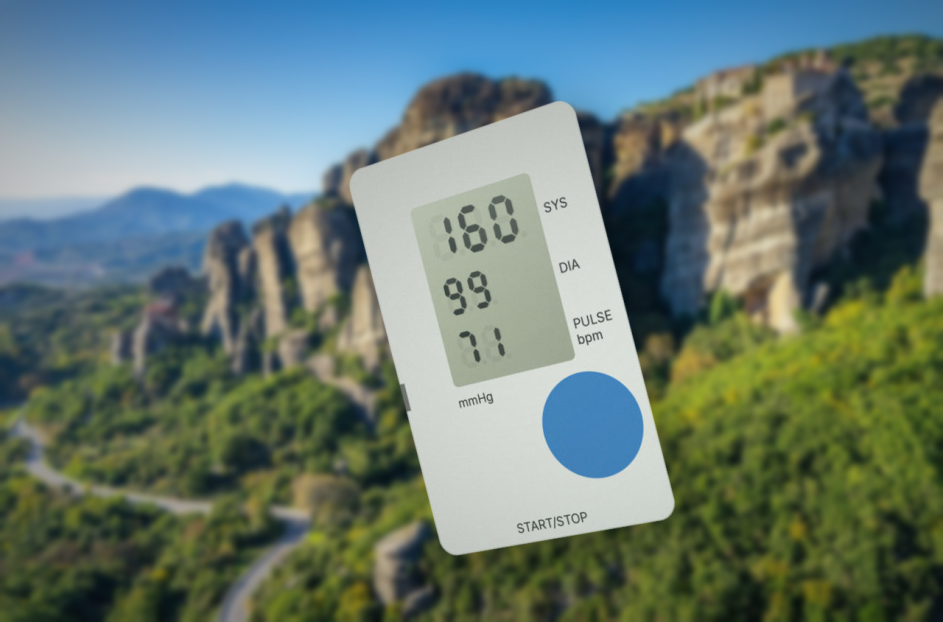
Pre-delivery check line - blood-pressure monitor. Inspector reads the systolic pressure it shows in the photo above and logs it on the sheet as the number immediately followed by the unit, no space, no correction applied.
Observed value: 160mmHg
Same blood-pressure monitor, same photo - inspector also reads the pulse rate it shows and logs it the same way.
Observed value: 71bpm
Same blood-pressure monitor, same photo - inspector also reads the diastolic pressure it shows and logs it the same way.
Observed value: 99mmHg
